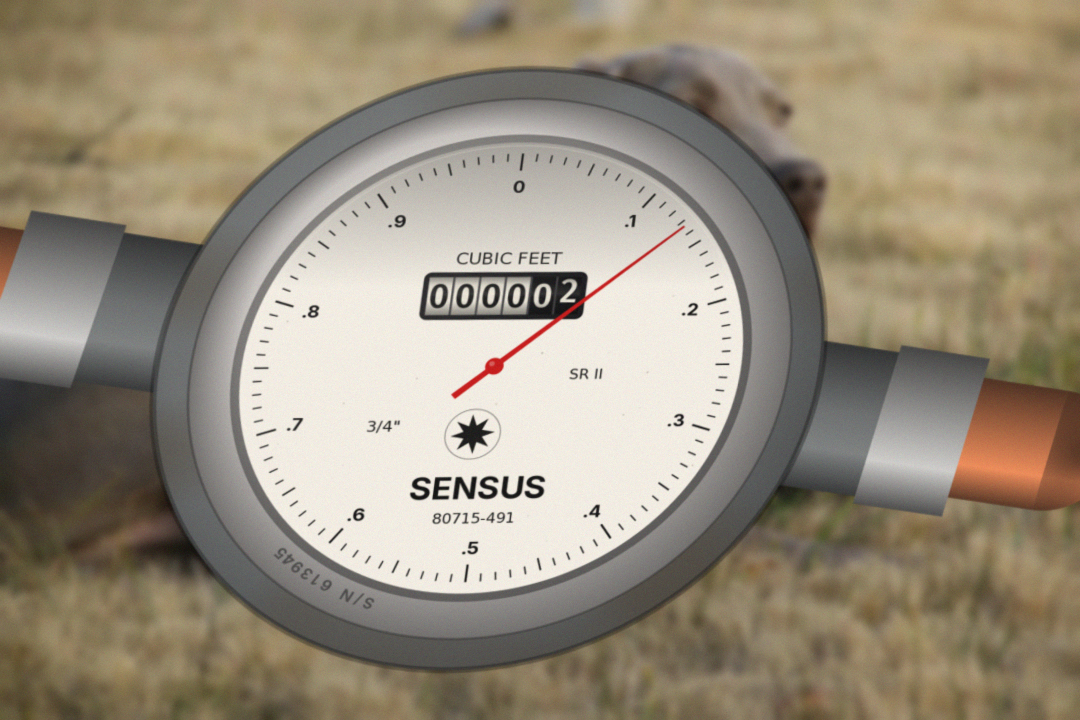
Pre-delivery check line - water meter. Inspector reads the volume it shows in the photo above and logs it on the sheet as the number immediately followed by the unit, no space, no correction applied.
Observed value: 2.13ft³
